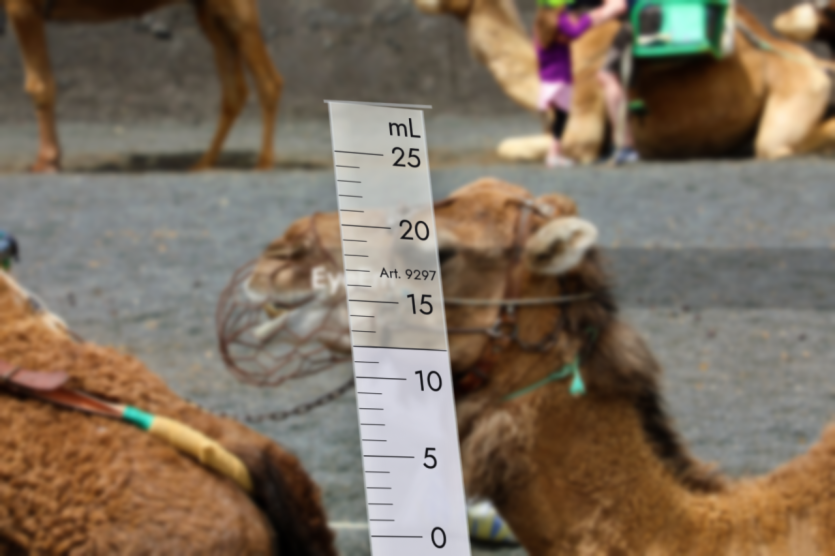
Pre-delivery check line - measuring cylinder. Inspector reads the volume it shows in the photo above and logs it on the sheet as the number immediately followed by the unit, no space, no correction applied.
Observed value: 12mL
